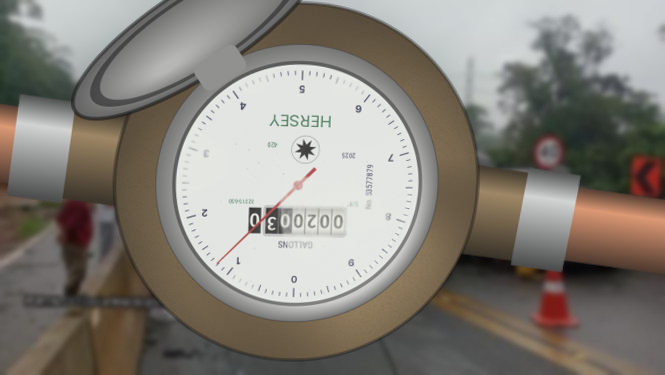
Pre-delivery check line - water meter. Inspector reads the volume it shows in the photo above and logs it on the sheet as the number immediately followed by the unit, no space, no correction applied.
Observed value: 20031.2gal
